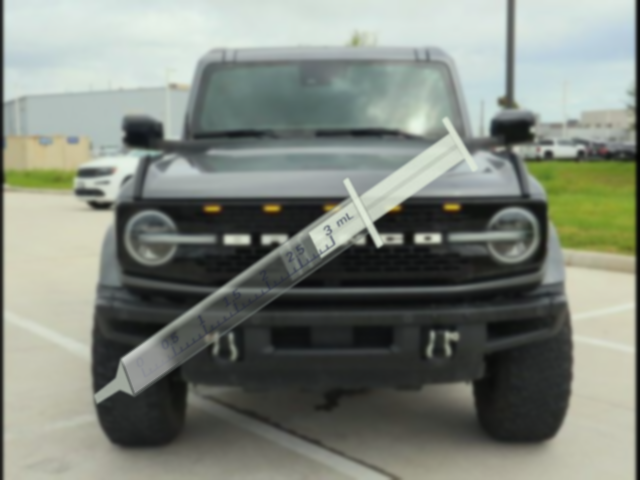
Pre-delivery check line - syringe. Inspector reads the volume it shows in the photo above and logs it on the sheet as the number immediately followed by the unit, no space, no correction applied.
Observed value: 2.3mL
